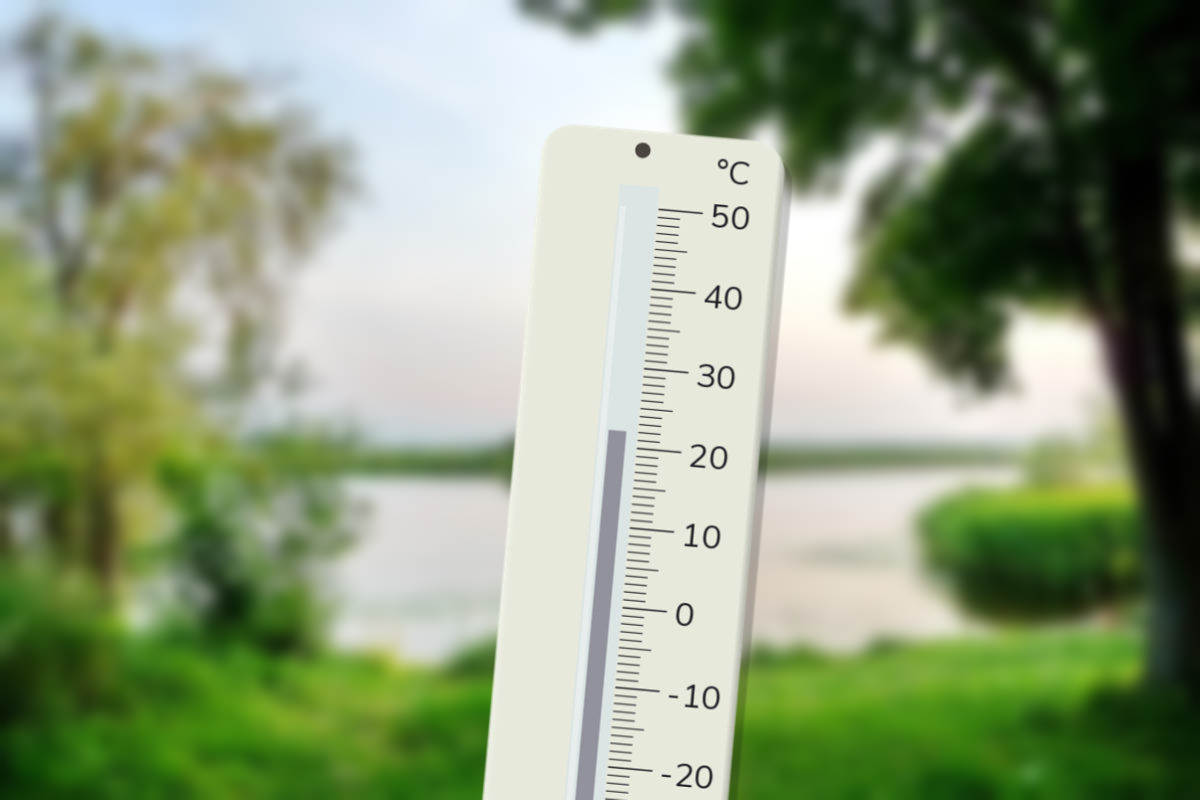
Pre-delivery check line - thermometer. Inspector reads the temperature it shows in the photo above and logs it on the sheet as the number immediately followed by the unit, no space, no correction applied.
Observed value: 22°C
